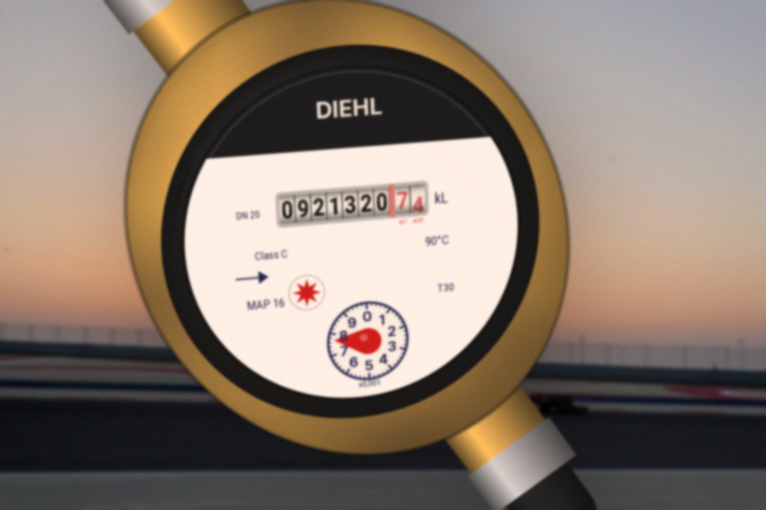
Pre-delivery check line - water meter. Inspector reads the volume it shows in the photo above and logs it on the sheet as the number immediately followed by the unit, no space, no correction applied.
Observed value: 921320.737kL
